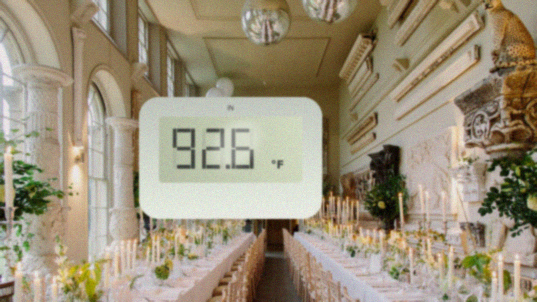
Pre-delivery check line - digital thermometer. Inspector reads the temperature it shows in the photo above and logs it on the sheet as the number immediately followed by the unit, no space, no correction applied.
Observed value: 92.6°F
